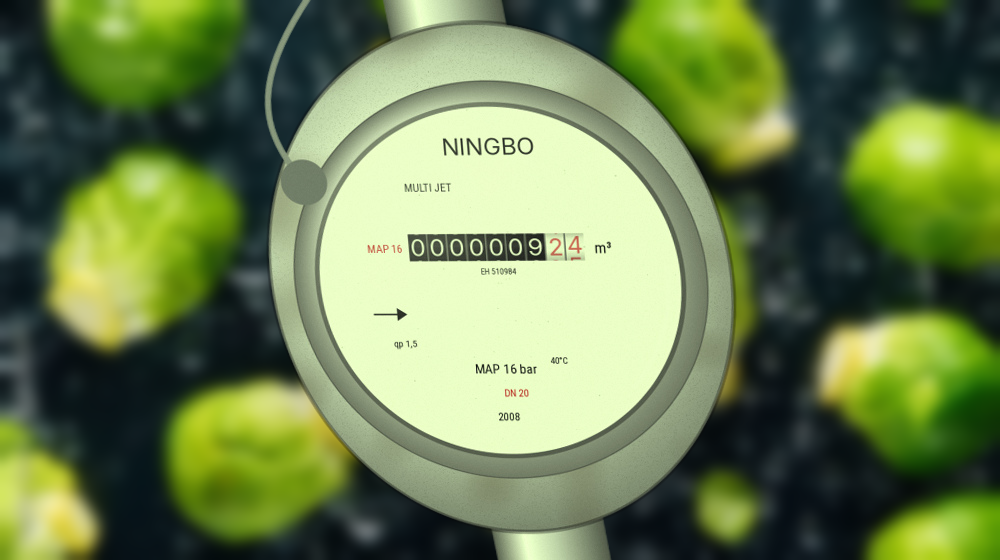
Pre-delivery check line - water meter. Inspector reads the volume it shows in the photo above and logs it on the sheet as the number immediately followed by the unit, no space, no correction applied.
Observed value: 9.24m³
